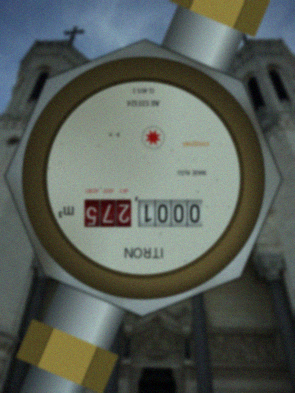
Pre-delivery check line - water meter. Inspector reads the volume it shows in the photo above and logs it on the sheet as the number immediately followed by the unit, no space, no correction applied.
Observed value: 1.275m³
